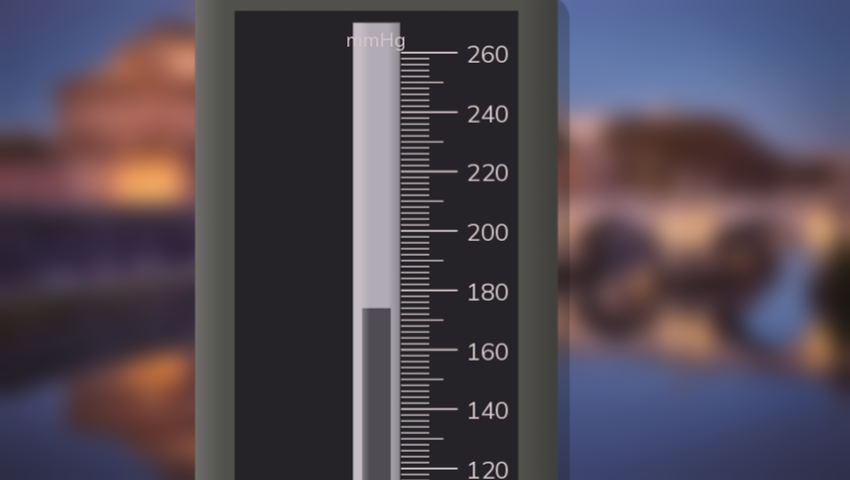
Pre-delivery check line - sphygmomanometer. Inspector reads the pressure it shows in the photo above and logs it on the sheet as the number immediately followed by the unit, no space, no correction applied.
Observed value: 174mmHg
